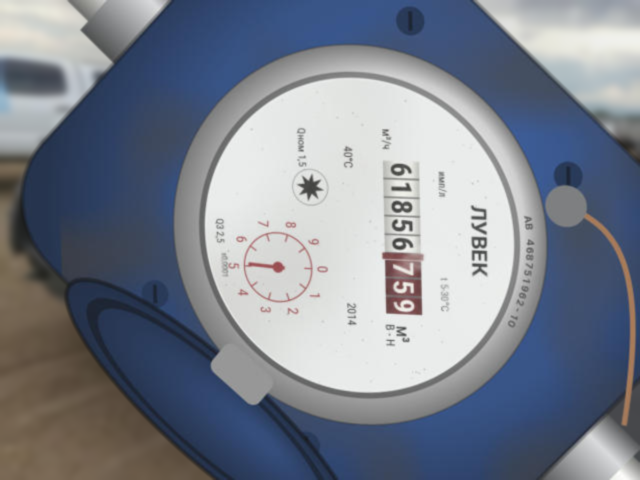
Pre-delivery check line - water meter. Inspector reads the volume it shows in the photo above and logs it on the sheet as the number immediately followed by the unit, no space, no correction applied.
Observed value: 61856.7595m³
